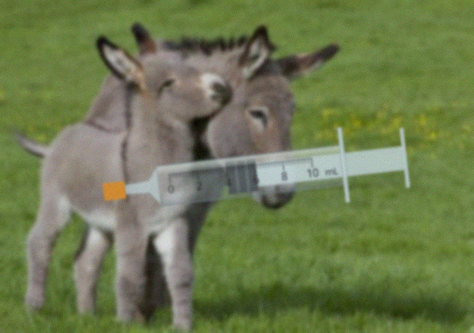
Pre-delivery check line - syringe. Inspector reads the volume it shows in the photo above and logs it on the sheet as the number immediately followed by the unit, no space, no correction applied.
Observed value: 4mL
